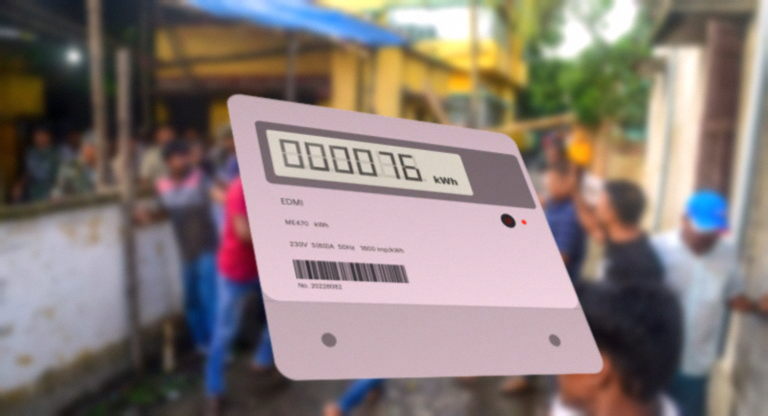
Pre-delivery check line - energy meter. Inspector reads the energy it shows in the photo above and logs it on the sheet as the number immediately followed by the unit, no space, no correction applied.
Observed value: 76kWh
